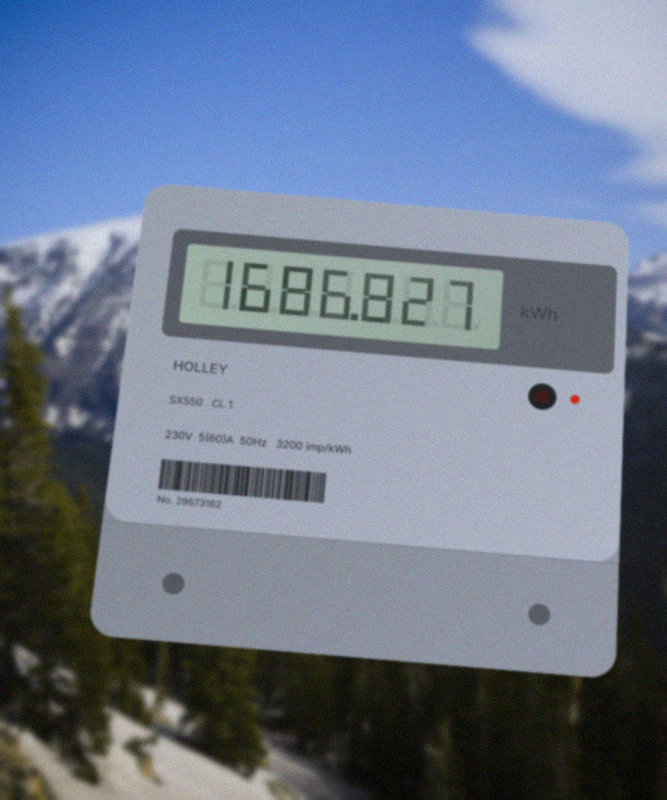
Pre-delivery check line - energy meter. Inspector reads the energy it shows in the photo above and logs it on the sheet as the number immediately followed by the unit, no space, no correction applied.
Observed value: 1686.827kWh
